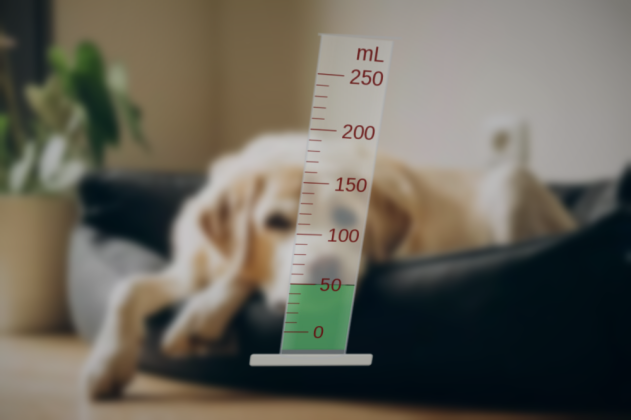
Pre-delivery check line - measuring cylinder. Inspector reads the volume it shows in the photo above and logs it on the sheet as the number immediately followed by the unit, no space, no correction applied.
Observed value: 50mL
